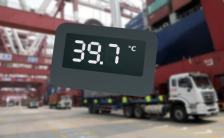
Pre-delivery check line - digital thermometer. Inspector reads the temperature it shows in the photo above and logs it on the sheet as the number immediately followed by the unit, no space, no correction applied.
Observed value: 39.7°C
